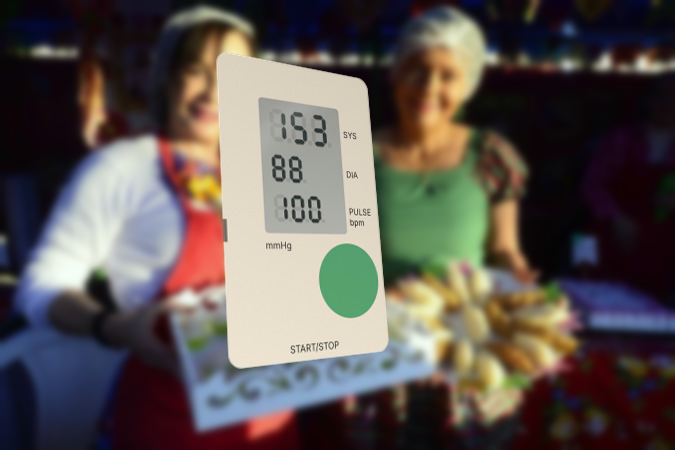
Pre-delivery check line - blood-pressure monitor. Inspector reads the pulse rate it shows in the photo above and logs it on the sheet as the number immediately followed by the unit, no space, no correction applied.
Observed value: 100bpm
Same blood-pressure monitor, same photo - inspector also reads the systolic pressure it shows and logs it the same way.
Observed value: 153mmHg
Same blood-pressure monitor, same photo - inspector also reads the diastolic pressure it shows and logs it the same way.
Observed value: 88mmHg
